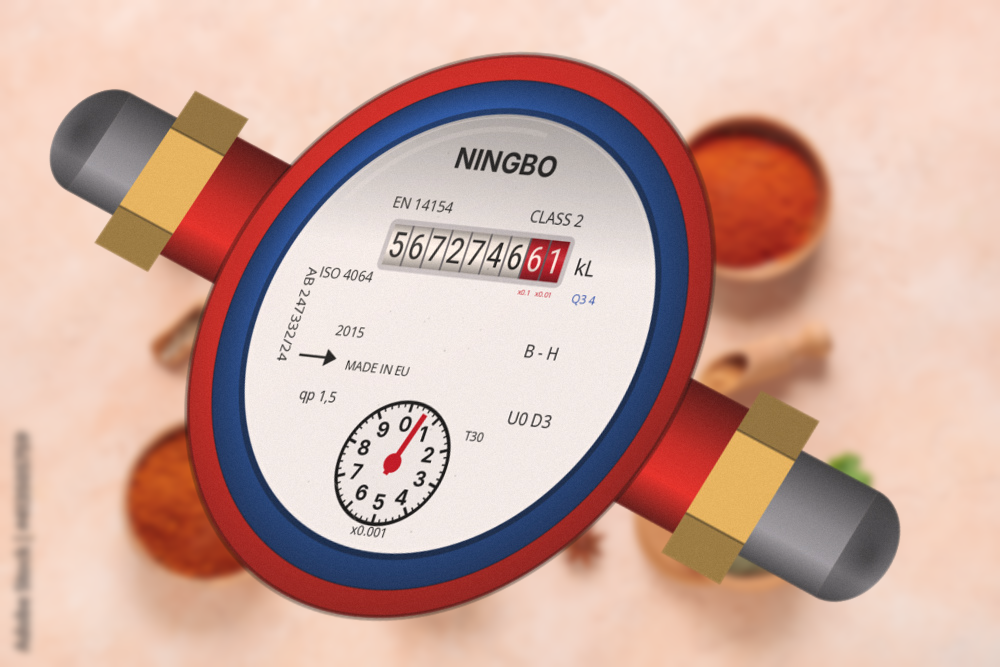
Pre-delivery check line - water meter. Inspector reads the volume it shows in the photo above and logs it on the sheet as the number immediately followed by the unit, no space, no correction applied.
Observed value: 5672746.610kL
